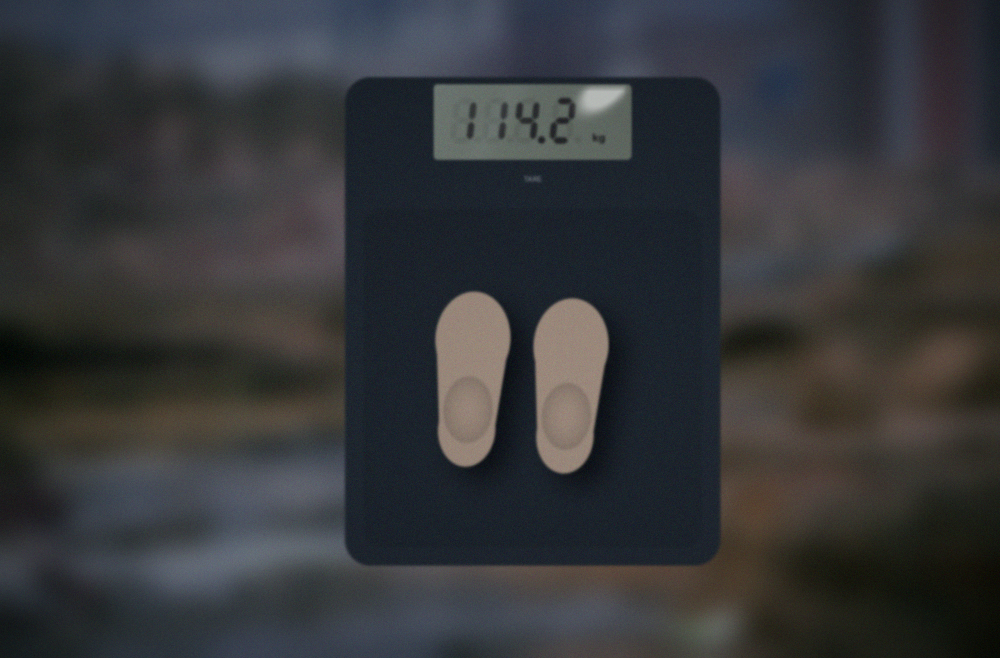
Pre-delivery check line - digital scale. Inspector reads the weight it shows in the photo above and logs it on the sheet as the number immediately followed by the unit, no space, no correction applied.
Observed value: 114.2kg
